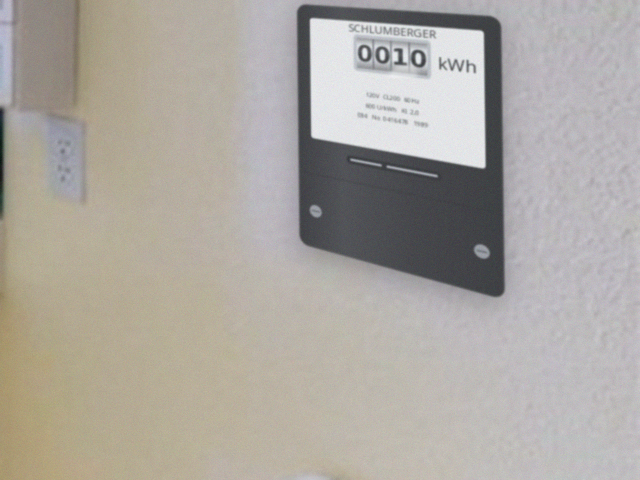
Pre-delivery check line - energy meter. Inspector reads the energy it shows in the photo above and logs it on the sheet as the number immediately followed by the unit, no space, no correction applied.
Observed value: 10kWh
